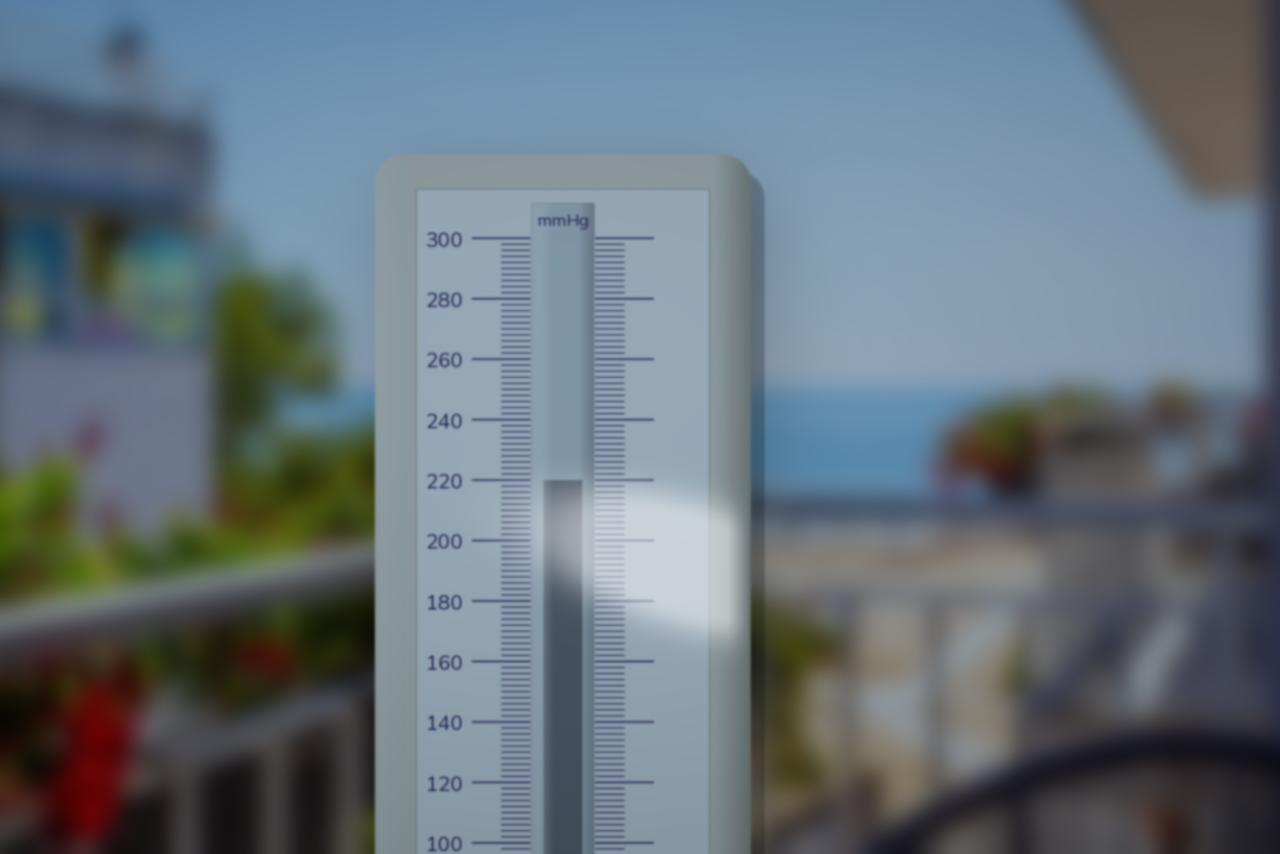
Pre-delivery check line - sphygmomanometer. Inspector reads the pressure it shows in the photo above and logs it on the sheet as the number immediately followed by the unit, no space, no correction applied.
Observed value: 220mmHg
